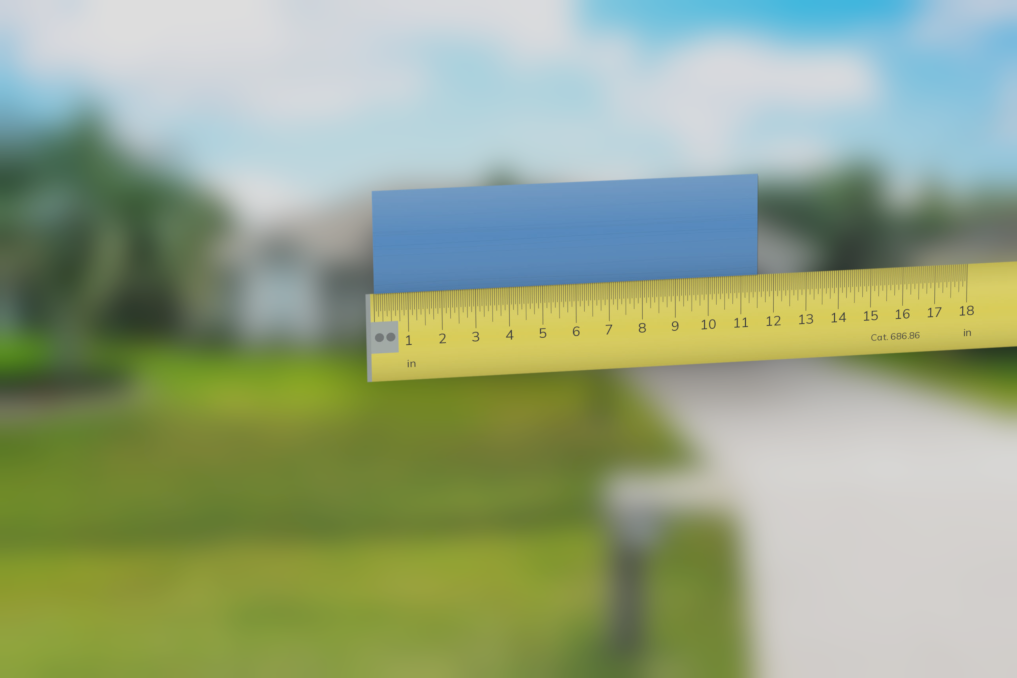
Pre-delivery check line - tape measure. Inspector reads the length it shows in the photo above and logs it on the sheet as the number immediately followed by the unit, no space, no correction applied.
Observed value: 11.5in
